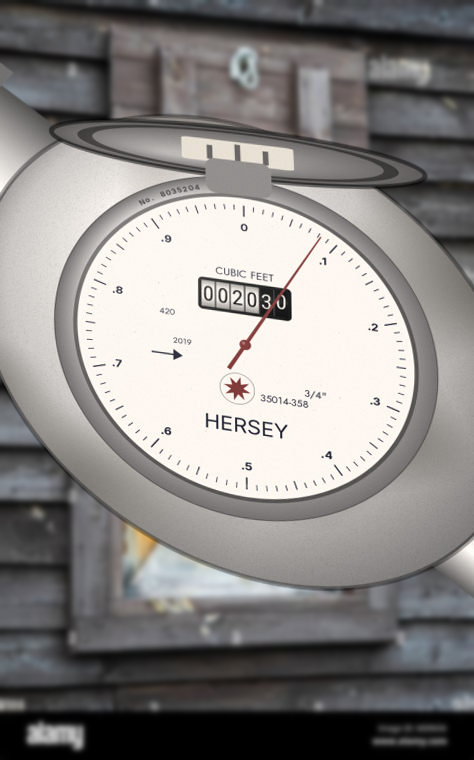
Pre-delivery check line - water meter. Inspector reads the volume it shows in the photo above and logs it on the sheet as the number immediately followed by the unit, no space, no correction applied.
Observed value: 2030.08ft³
